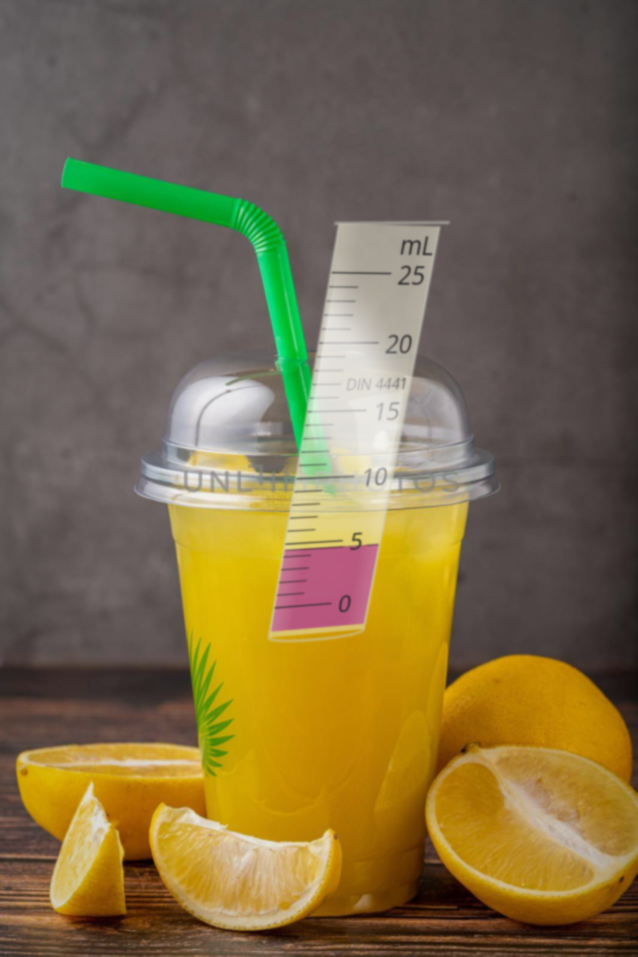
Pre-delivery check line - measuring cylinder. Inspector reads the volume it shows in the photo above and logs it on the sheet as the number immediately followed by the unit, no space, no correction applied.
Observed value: 4.5mL
